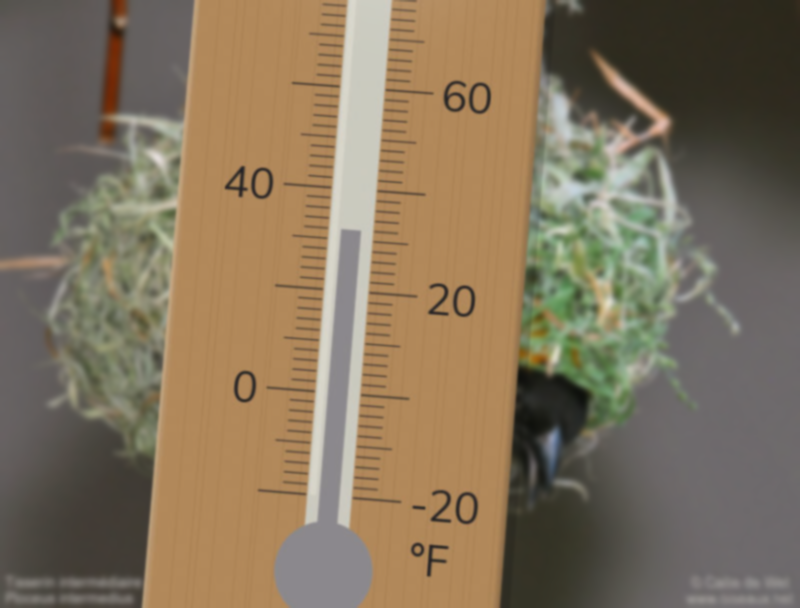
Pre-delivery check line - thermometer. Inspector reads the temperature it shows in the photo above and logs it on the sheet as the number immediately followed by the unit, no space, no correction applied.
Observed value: 32°F
